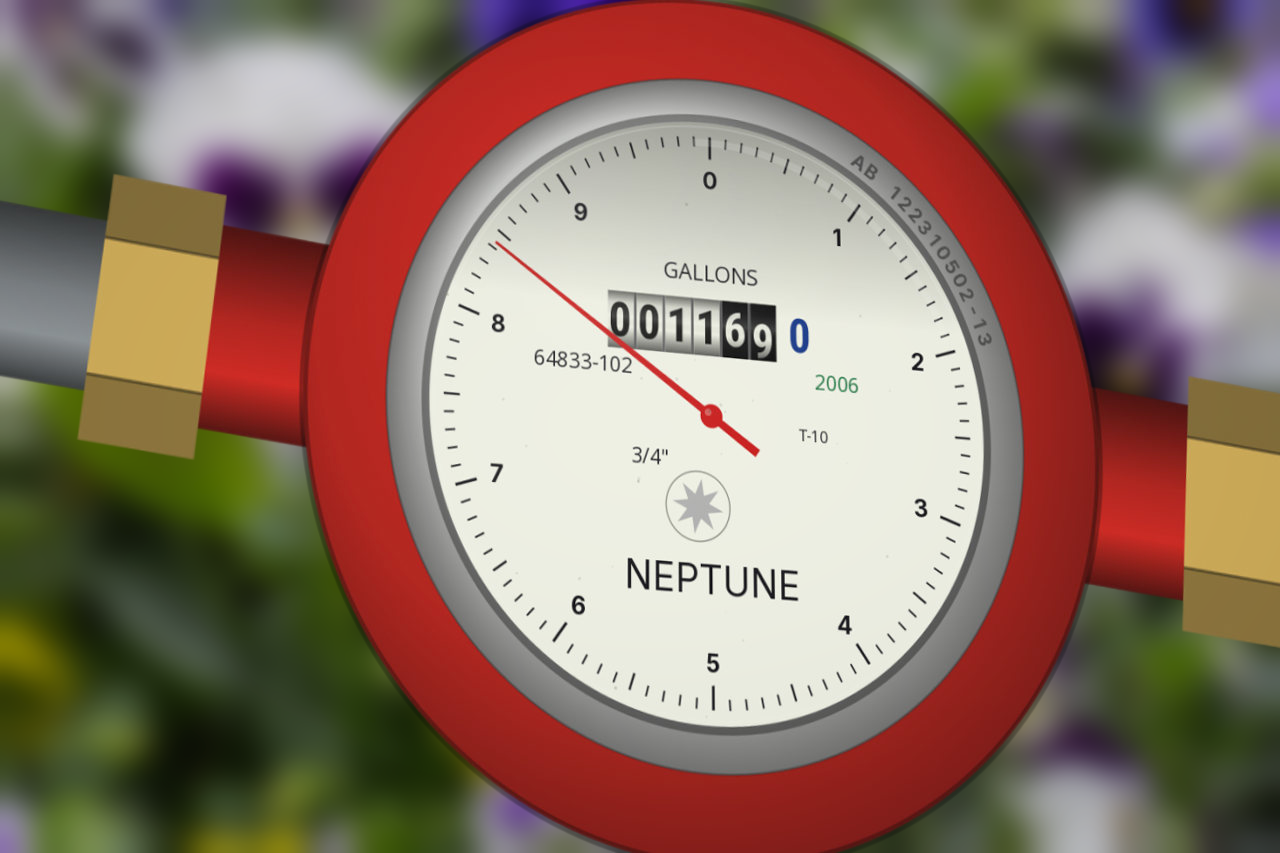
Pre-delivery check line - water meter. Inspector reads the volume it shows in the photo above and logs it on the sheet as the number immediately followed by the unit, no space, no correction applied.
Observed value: 11688.4gal
